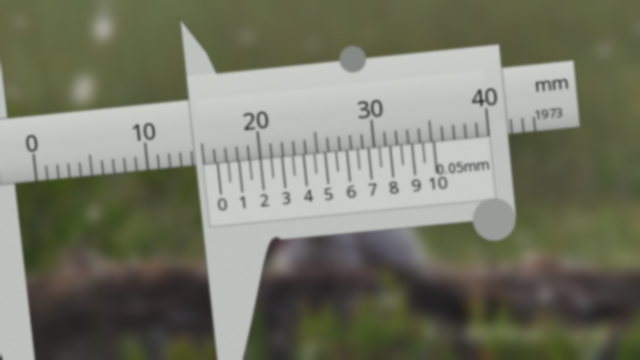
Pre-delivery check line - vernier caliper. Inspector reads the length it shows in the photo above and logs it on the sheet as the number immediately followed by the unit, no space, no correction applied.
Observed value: 16.2mm
